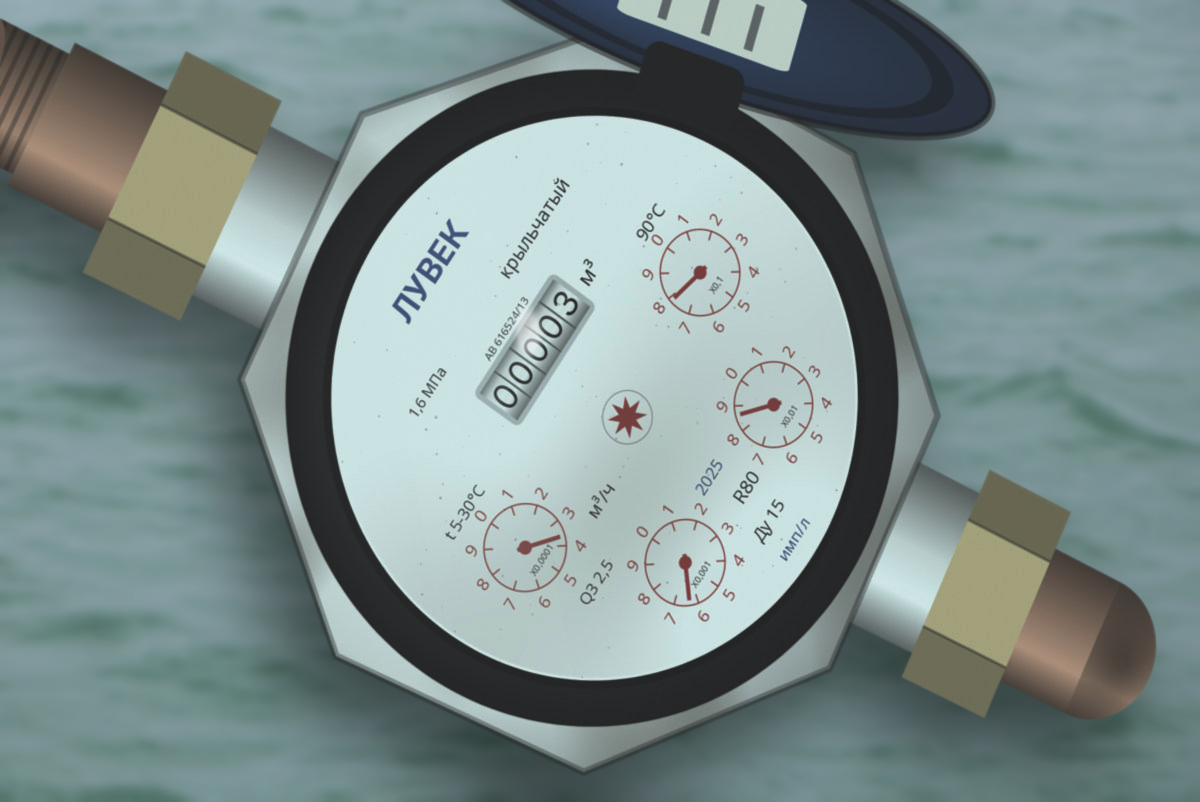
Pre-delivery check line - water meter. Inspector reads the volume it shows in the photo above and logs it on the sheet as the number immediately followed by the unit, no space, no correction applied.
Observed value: 3.7863m³
